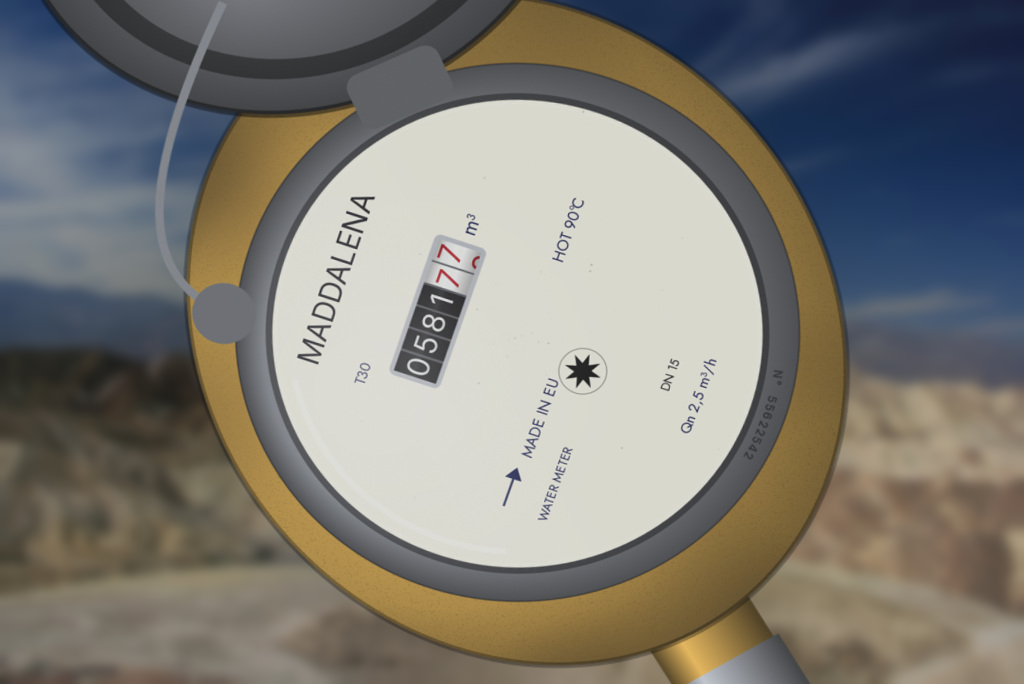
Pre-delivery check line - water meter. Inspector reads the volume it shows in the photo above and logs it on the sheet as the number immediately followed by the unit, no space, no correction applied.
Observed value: 581.77m³
